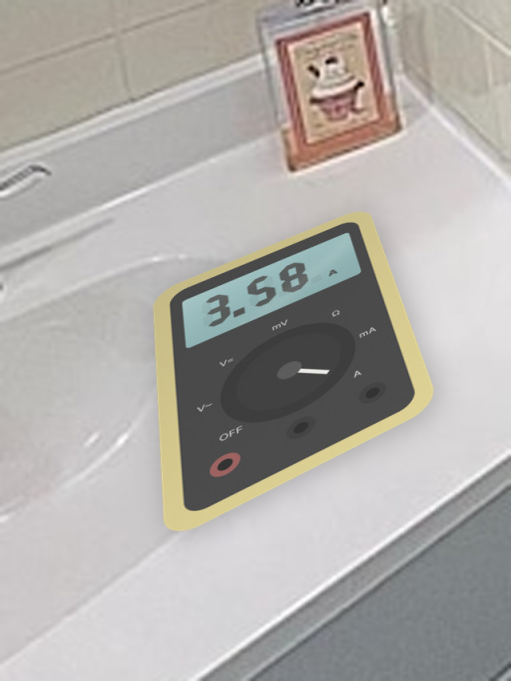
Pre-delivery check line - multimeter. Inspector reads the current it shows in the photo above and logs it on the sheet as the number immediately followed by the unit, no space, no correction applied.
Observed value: 3.58A
